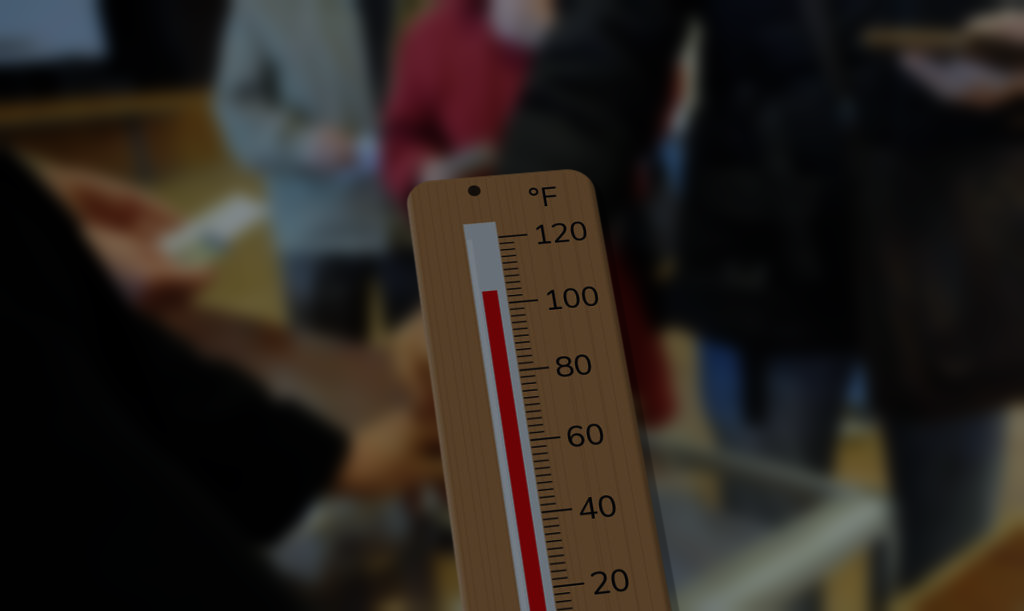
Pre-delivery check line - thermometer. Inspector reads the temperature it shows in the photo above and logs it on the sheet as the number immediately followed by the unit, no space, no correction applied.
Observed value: 104°F
